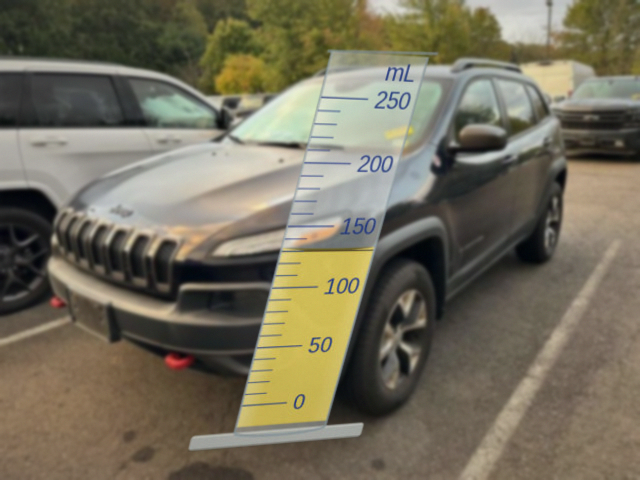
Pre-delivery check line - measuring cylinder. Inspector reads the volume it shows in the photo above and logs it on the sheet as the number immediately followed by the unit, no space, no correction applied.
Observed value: 130mL
